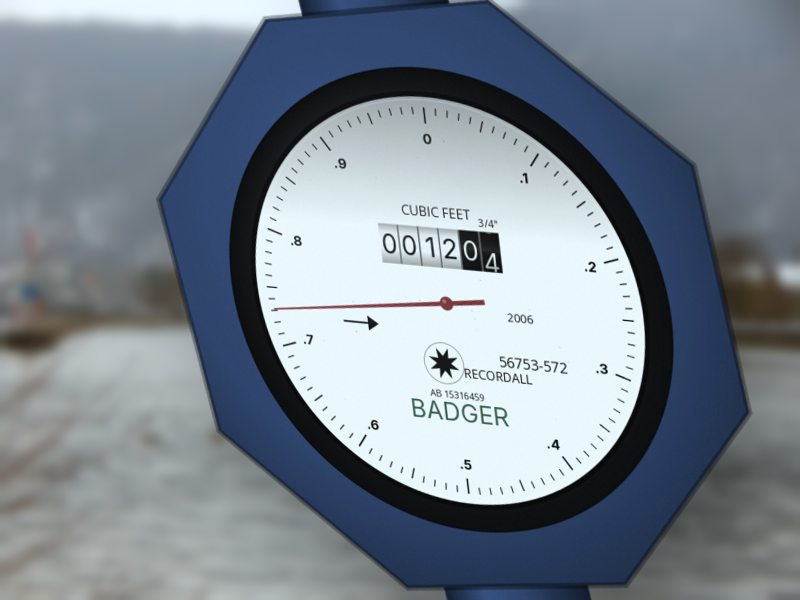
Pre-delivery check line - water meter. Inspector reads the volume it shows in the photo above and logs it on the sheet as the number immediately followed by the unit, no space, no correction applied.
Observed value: 1203.73ft³
